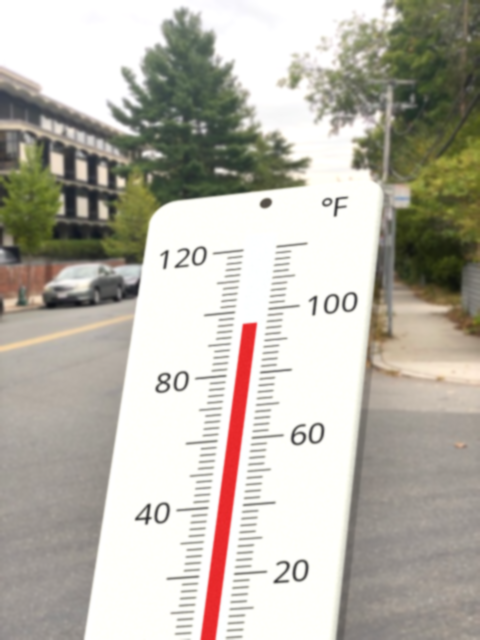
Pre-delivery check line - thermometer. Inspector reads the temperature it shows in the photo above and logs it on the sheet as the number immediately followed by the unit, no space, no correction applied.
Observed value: 96°F
